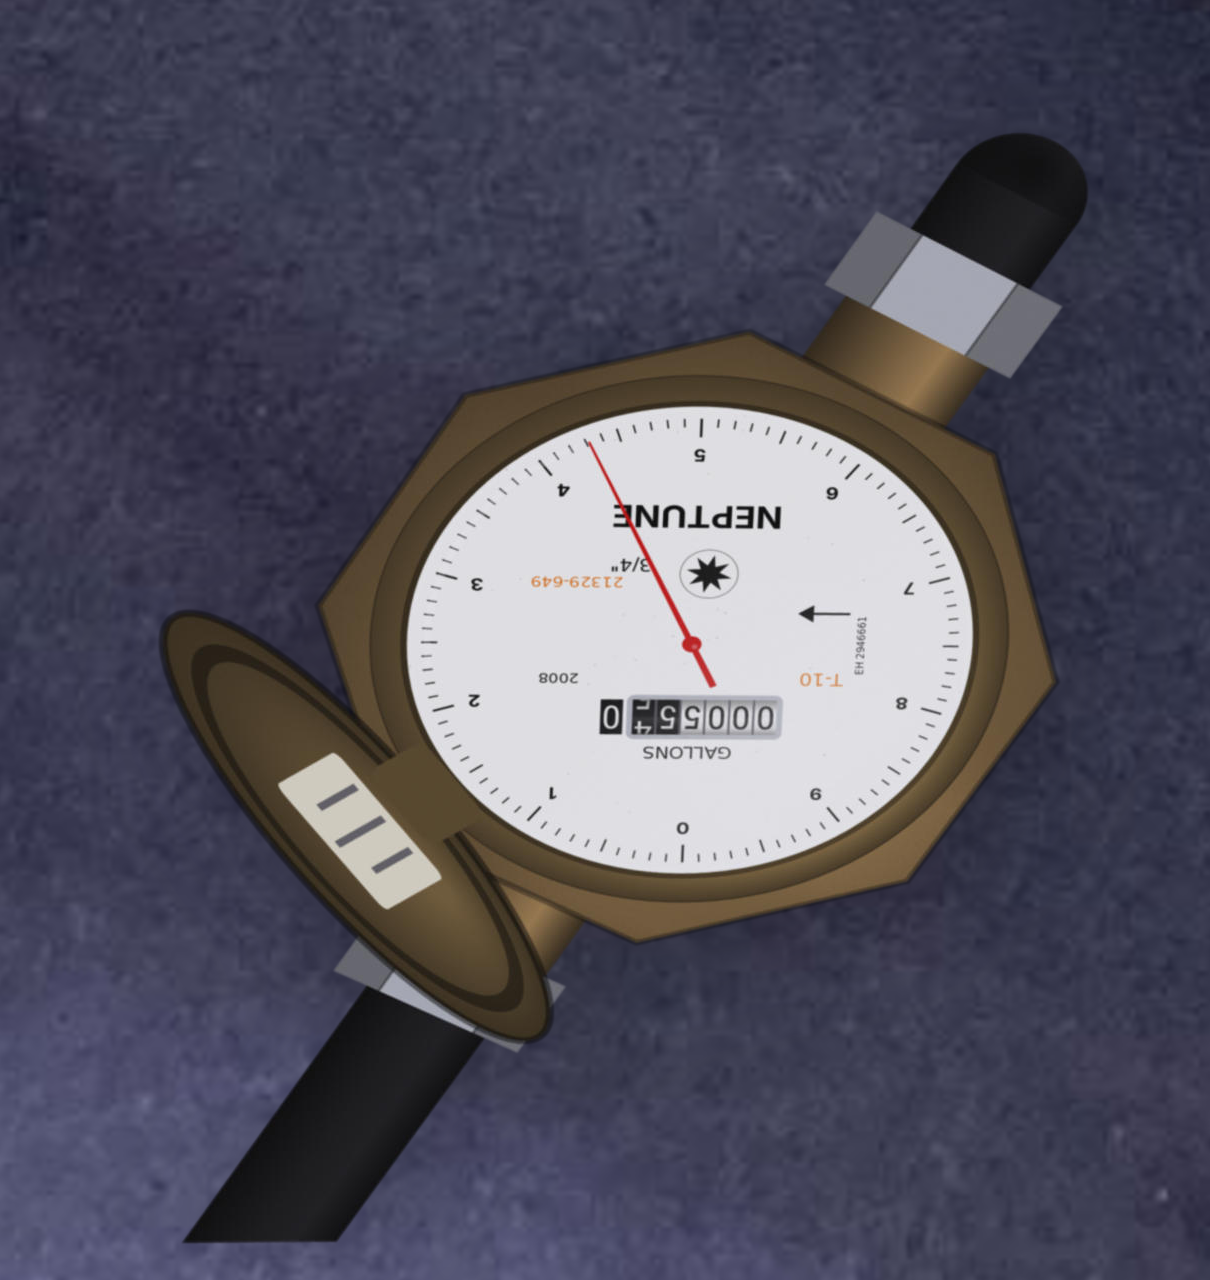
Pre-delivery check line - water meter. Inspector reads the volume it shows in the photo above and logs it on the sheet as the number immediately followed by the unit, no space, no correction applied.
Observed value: 5544.3gal
